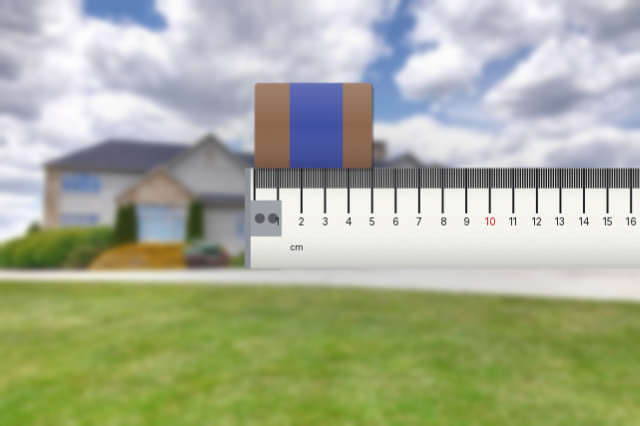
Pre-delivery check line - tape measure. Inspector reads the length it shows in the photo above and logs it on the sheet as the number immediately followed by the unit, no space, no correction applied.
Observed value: 5cm
